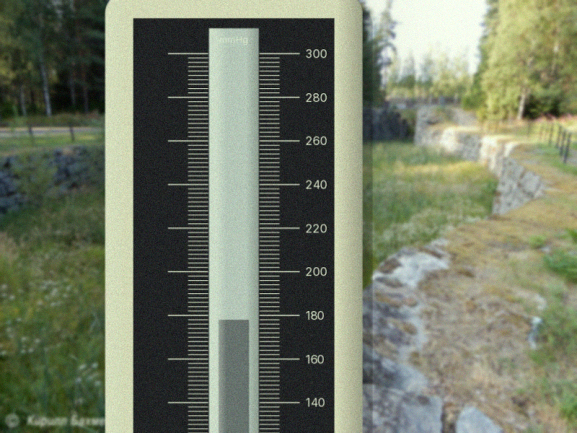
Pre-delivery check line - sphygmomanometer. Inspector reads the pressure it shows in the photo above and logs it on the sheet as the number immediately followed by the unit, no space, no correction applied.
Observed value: 178mmHg
